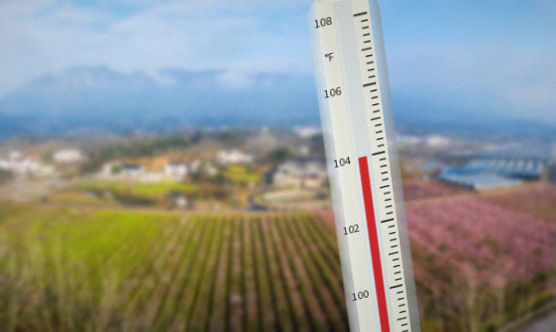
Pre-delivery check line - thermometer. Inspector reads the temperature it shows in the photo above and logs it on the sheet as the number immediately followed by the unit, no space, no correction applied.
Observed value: 104°F
